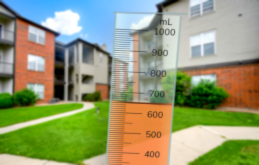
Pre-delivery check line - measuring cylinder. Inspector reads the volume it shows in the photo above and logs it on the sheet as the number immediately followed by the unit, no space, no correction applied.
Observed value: 650mL
